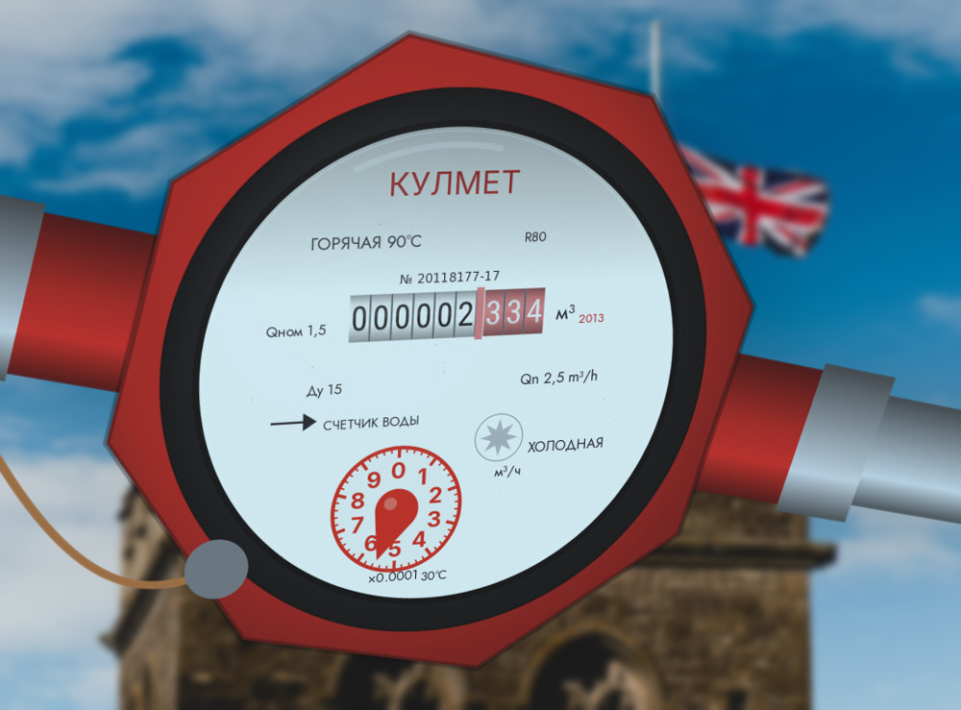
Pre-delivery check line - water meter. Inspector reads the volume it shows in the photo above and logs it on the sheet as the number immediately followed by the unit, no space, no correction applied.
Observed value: 2.3345m³
